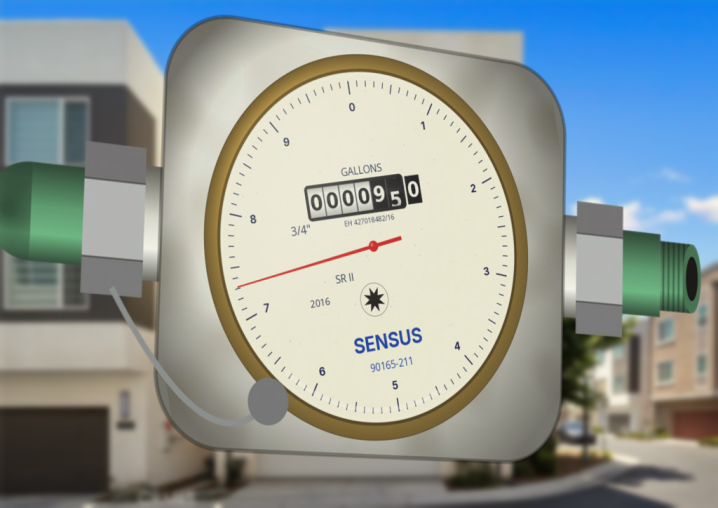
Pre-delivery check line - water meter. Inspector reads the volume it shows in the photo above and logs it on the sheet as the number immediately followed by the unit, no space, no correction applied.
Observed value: 947.3gal
